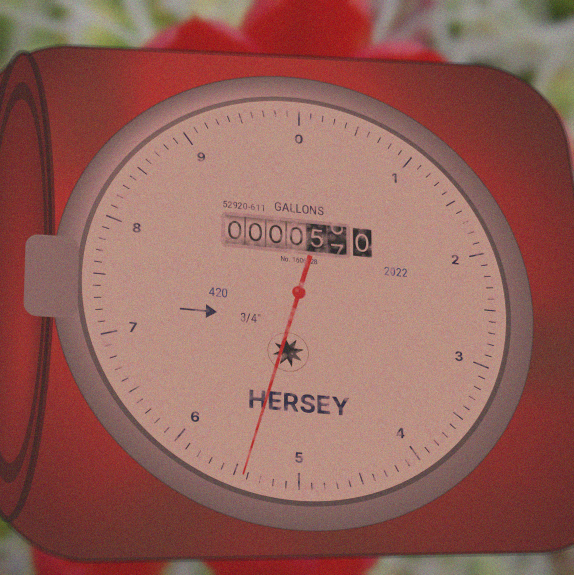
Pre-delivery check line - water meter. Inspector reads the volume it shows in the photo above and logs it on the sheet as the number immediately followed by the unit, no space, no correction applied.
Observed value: 565.4gal
